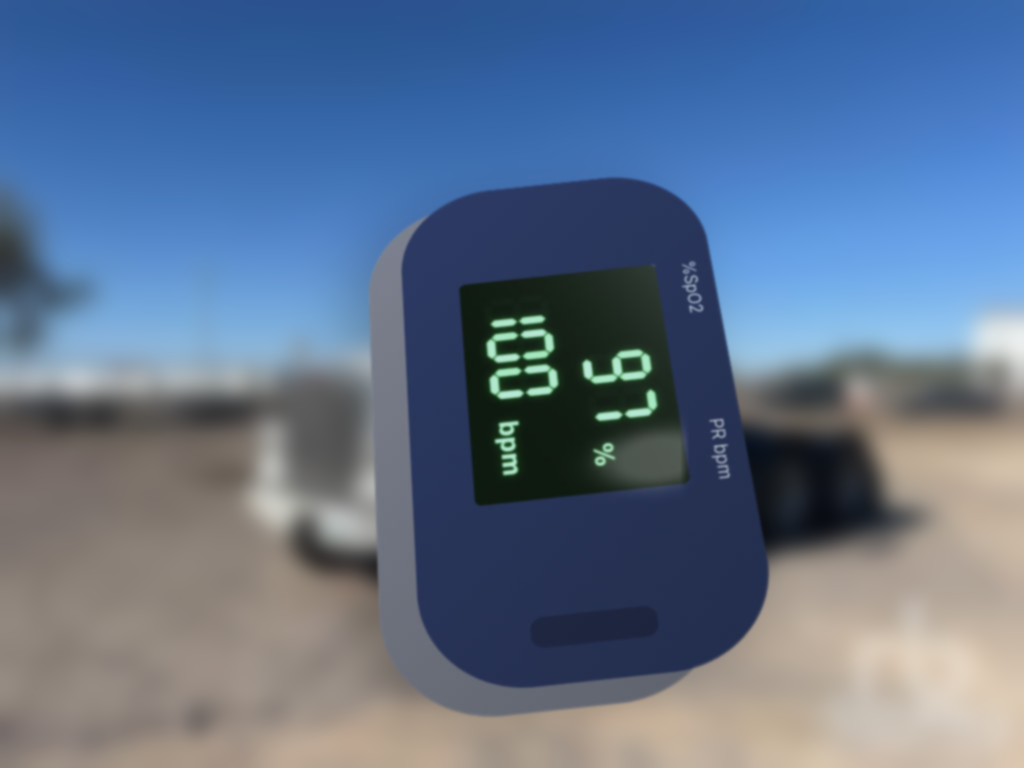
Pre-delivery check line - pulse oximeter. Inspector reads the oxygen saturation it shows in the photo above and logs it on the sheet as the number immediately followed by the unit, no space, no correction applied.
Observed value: 97%
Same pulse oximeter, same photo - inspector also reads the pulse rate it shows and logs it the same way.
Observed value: 100bpm
